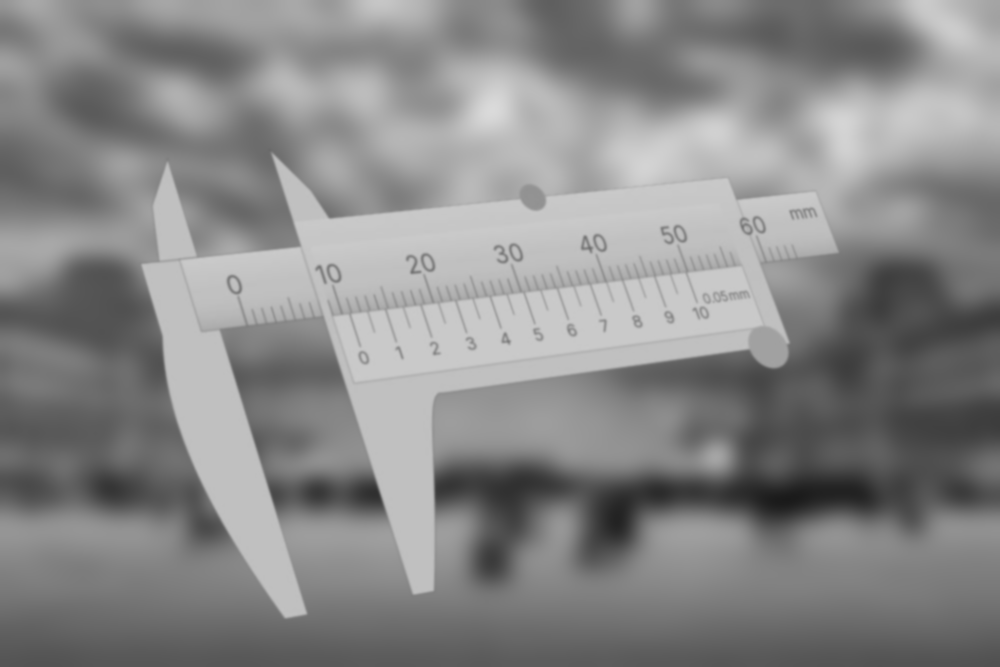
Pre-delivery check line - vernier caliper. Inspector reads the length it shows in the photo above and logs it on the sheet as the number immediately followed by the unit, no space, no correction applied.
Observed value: 10.8mm
